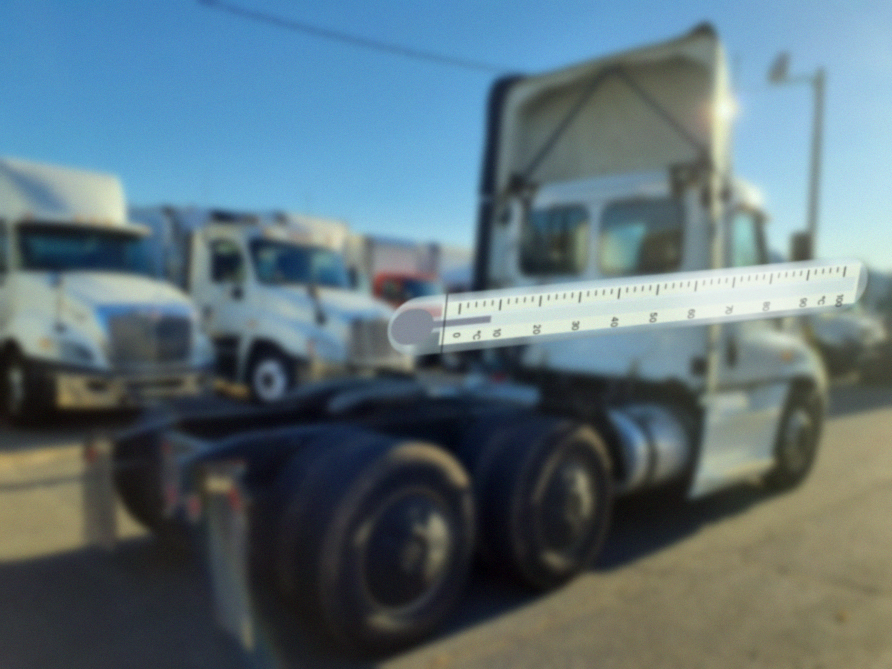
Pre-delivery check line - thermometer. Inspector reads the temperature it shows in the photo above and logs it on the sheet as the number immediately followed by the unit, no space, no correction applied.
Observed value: 8°C
